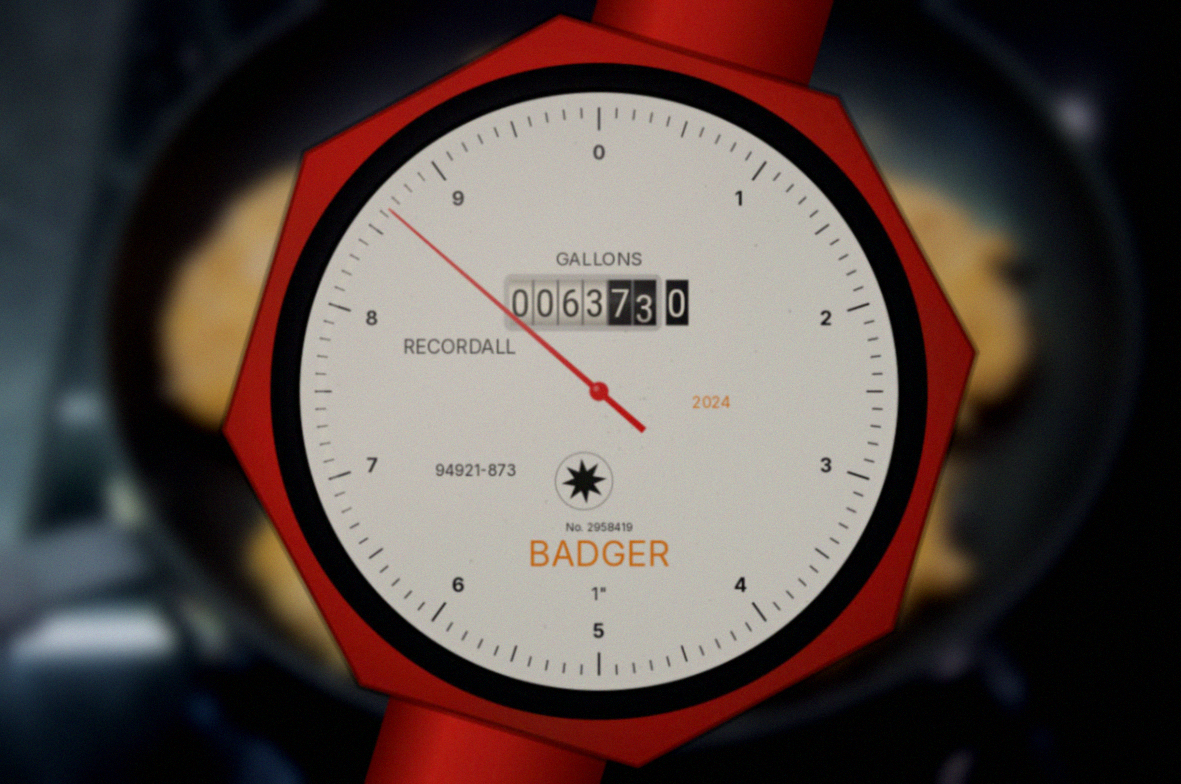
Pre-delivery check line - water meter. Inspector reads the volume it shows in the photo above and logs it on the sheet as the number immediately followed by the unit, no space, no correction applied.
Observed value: 63728.6gal
